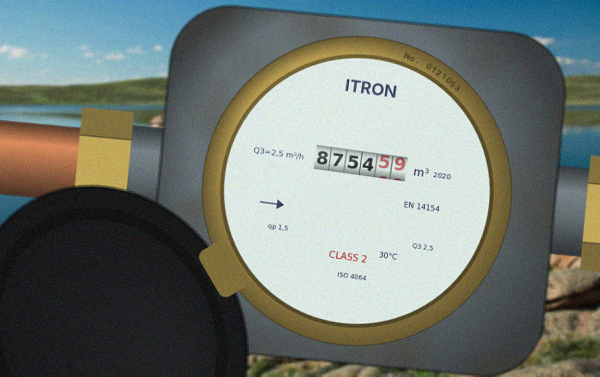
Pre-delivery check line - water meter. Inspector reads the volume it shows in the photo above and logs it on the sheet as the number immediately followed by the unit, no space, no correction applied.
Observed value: 8754.59m³
